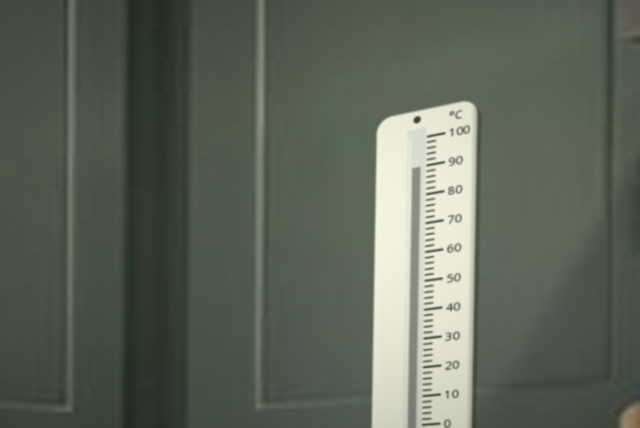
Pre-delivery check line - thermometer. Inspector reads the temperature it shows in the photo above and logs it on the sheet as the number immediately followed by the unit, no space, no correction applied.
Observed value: 90°C
